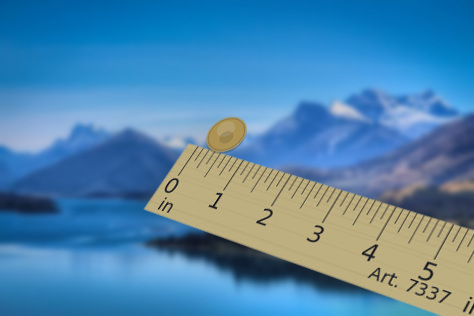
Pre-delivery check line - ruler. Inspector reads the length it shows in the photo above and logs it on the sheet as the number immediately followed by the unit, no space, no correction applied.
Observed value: 0.75in
